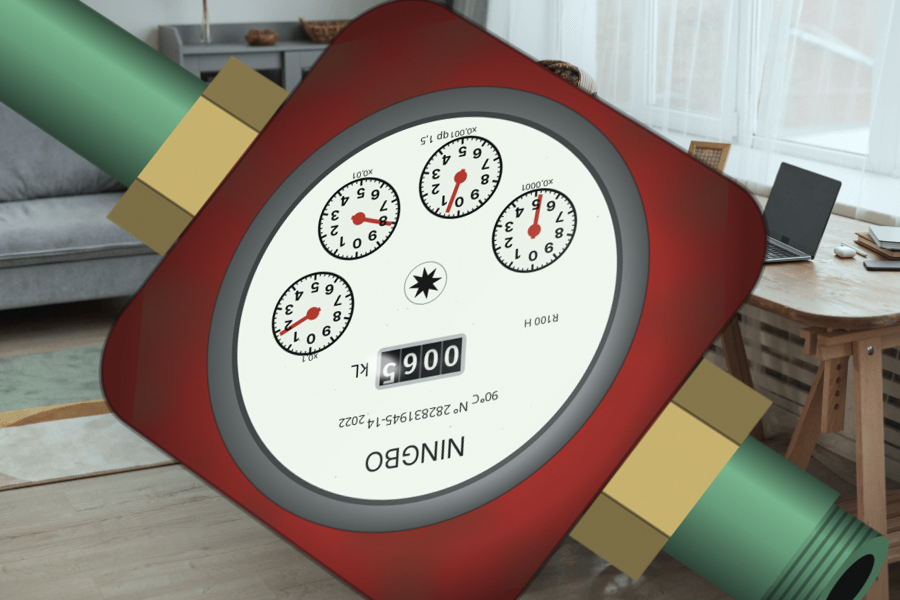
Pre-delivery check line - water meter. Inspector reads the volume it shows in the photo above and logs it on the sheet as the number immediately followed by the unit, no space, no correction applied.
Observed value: 65.1805kL
